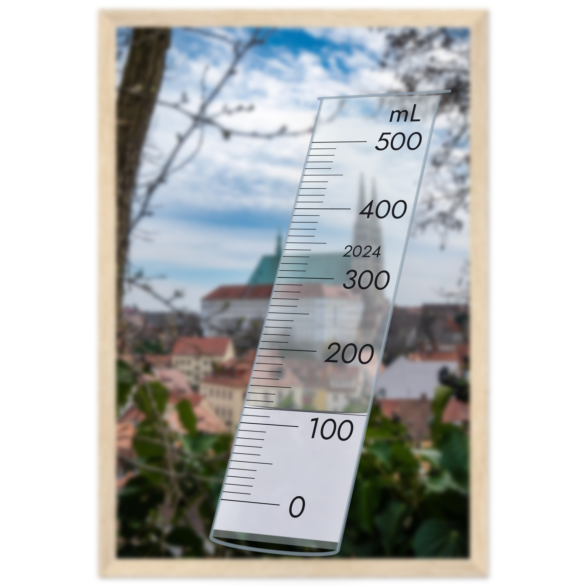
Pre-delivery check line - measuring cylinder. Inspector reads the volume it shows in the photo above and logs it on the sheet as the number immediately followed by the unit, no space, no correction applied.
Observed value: 120mL
